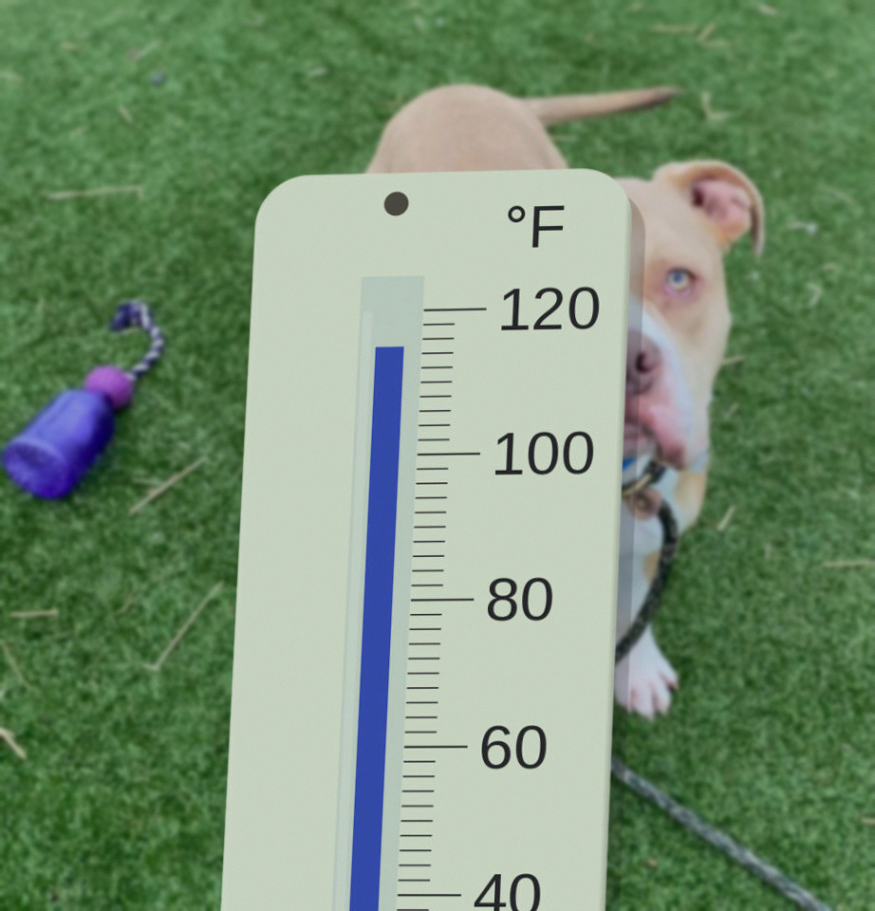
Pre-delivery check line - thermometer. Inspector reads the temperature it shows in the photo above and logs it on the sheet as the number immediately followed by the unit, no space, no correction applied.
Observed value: 115°F
